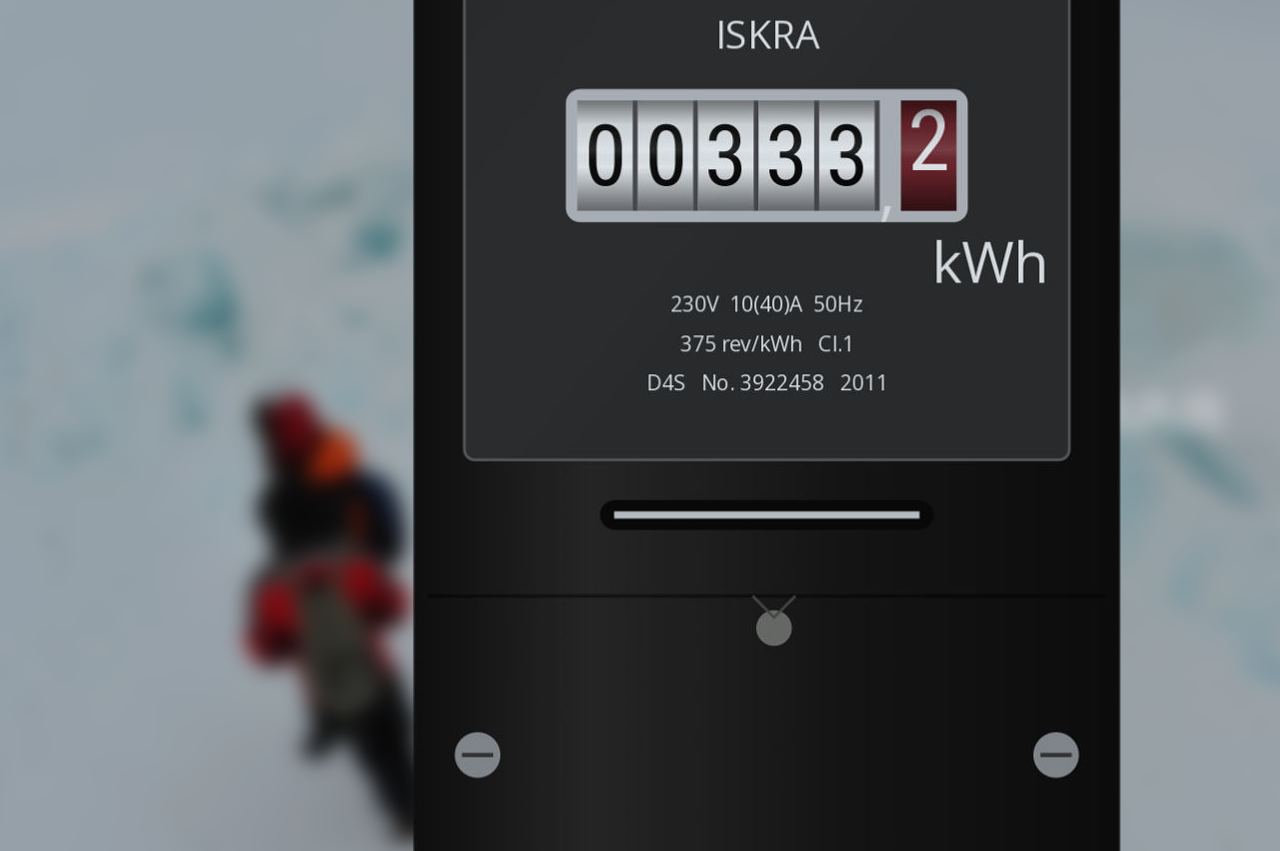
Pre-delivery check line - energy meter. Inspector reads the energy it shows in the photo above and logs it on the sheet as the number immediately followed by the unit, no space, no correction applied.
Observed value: 333.2kWh
